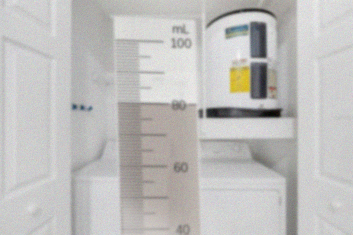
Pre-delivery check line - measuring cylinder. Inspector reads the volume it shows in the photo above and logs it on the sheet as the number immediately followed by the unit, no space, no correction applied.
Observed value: 80mL
